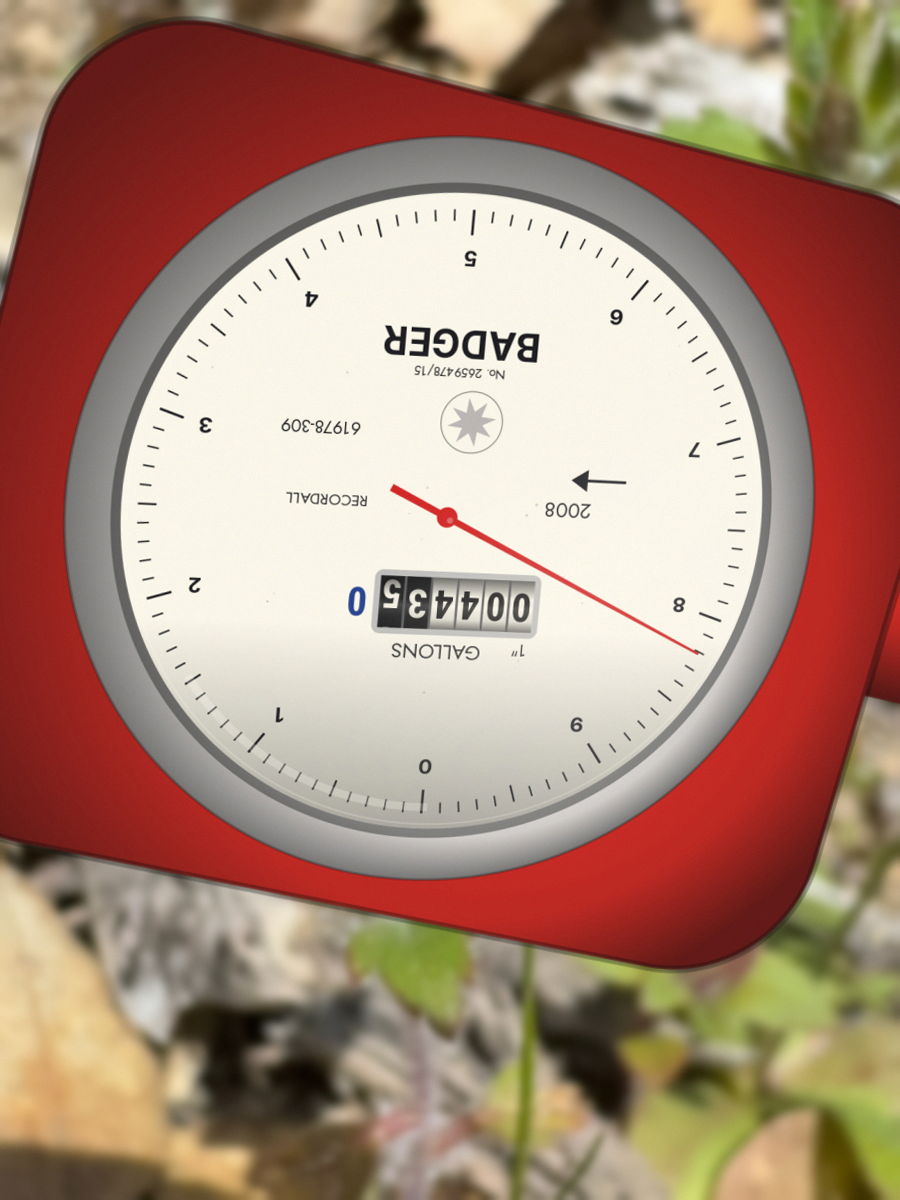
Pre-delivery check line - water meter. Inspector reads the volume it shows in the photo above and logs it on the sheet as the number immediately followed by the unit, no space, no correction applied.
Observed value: 44348.2gal
